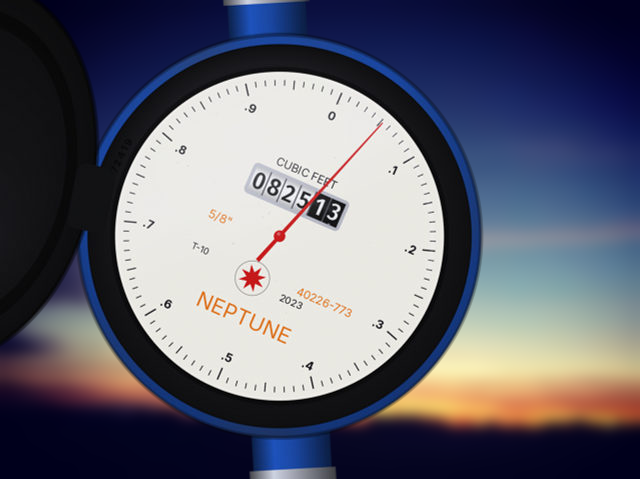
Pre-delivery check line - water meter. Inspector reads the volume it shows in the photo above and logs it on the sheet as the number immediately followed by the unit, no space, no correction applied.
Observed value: 82513.05ft³
